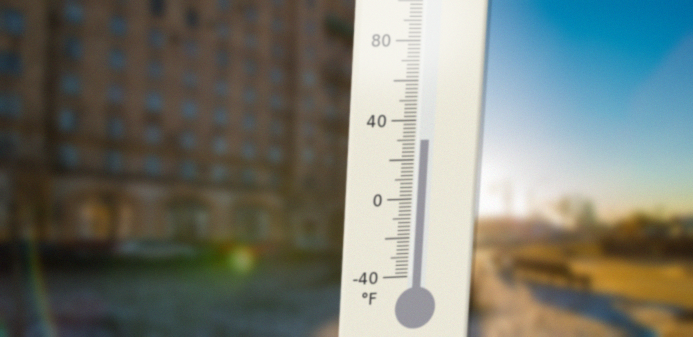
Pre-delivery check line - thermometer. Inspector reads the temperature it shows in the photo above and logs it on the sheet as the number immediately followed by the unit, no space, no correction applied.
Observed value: 30°F
